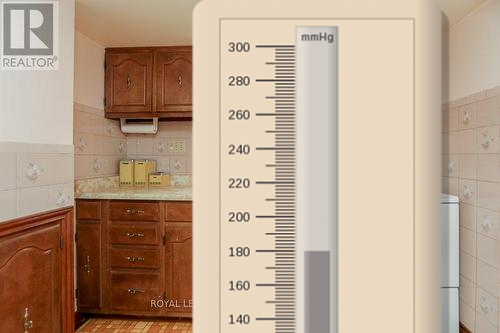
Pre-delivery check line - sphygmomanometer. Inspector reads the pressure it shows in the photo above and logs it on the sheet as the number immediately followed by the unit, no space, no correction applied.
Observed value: 180mmHg
